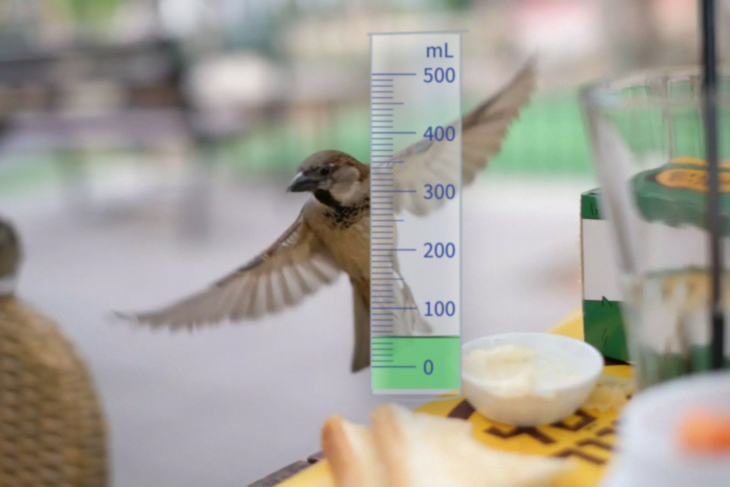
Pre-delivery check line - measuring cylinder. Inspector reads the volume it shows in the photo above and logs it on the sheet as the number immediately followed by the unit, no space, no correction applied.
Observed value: 50mL
